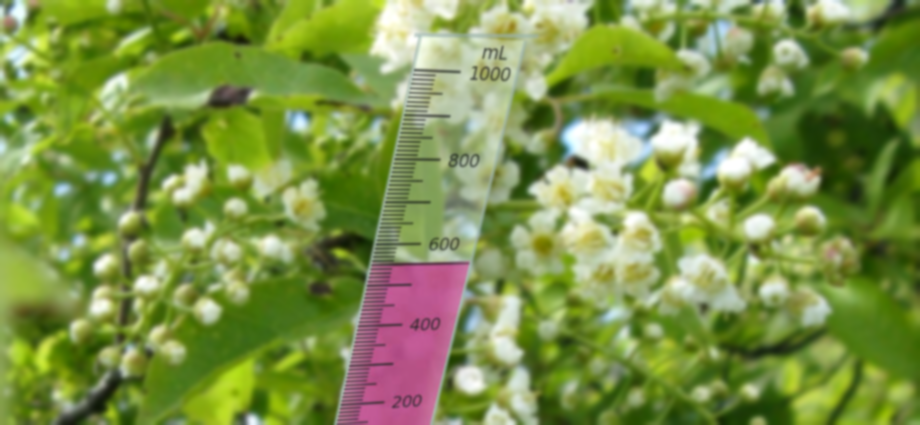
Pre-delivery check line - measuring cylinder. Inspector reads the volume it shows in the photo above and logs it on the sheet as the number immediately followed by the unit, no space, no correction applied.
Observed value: 550mL
